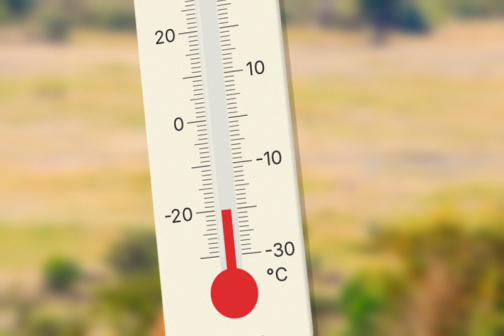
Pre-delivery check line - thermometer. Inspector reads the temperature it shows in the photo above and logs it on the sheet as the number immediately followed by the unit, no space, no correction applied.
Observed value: -20°C
